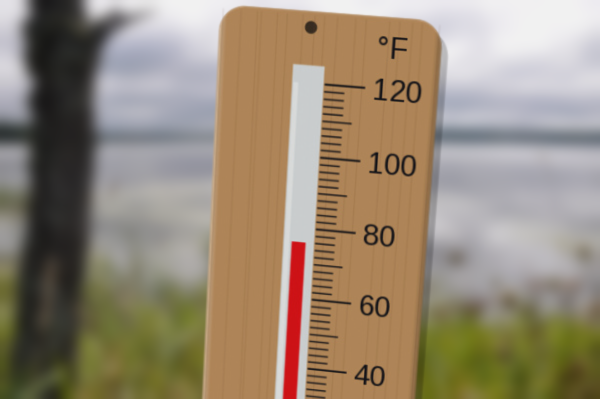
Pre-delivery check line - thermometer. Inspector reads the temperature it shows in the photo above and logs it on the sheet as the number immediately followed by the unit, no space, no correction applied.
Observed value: 76°F
